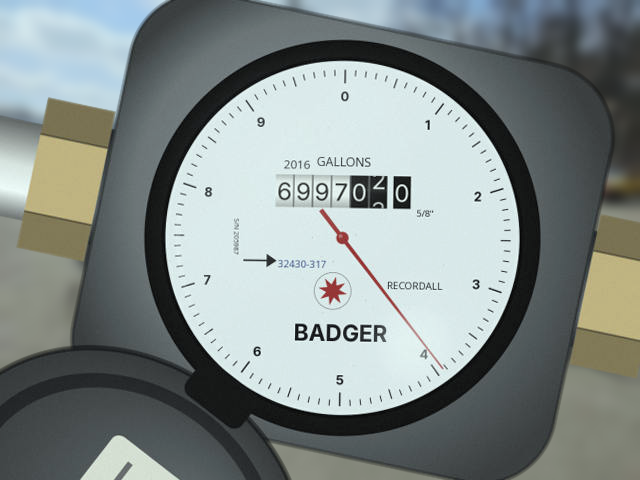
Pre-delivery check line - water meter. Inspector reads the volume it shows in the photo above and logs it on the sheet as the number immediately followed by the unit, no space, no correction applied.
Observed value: 6997023.9gal
